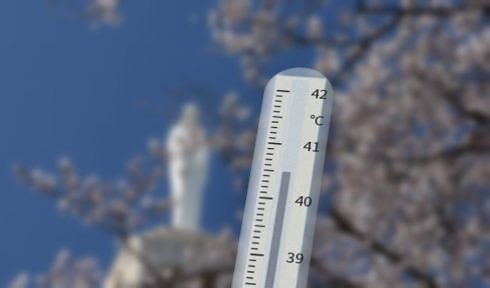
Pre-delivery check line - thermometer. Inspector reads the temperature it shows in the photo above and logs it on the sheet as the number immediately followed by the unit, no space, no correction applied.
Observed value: 40.5°C
